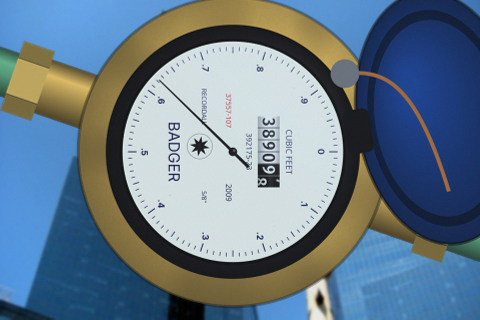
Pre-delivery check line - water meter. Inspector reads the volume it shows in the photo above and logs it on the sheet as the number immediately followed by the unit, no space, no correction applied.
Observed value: 389097.62ft³
